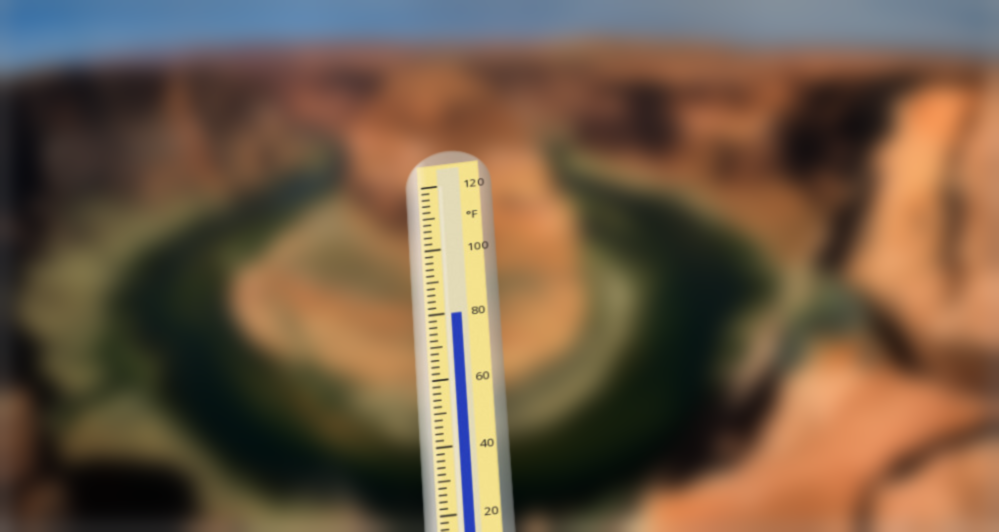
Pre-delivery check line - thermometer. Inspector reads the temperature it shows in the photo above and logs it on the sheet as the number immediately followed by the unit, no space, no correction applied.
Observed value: 80°F
